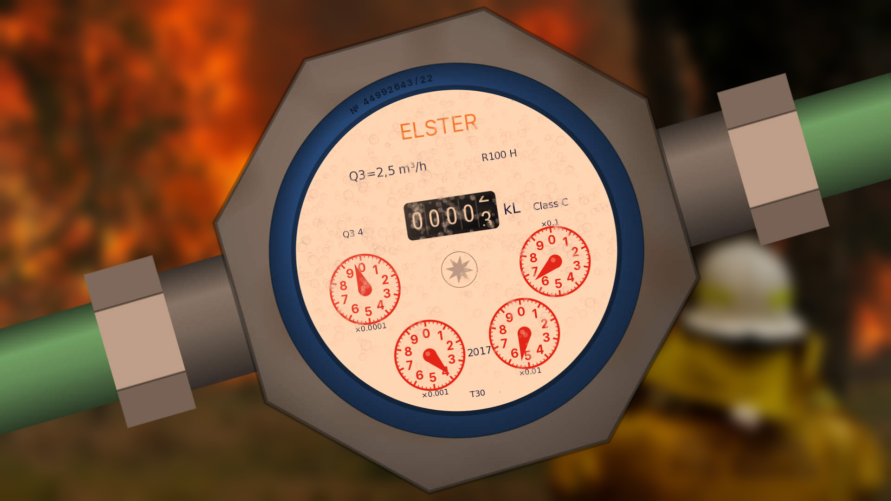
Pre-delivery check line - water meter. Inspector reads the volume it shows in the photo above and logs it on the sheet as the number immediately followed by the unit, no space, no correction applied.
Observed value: 2.6539kL
